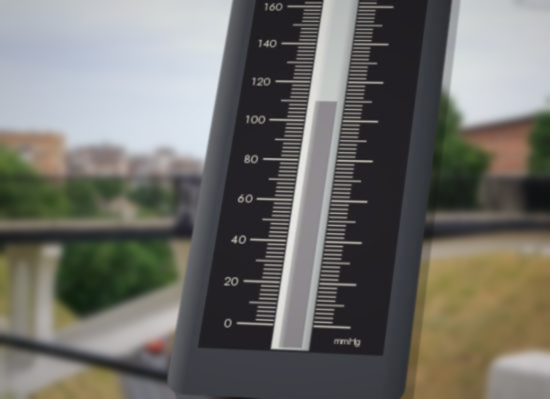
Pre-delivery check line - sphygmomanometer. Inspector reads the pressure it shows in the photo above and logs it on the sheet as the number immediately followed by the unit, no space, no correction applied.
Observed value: 110mmHg
